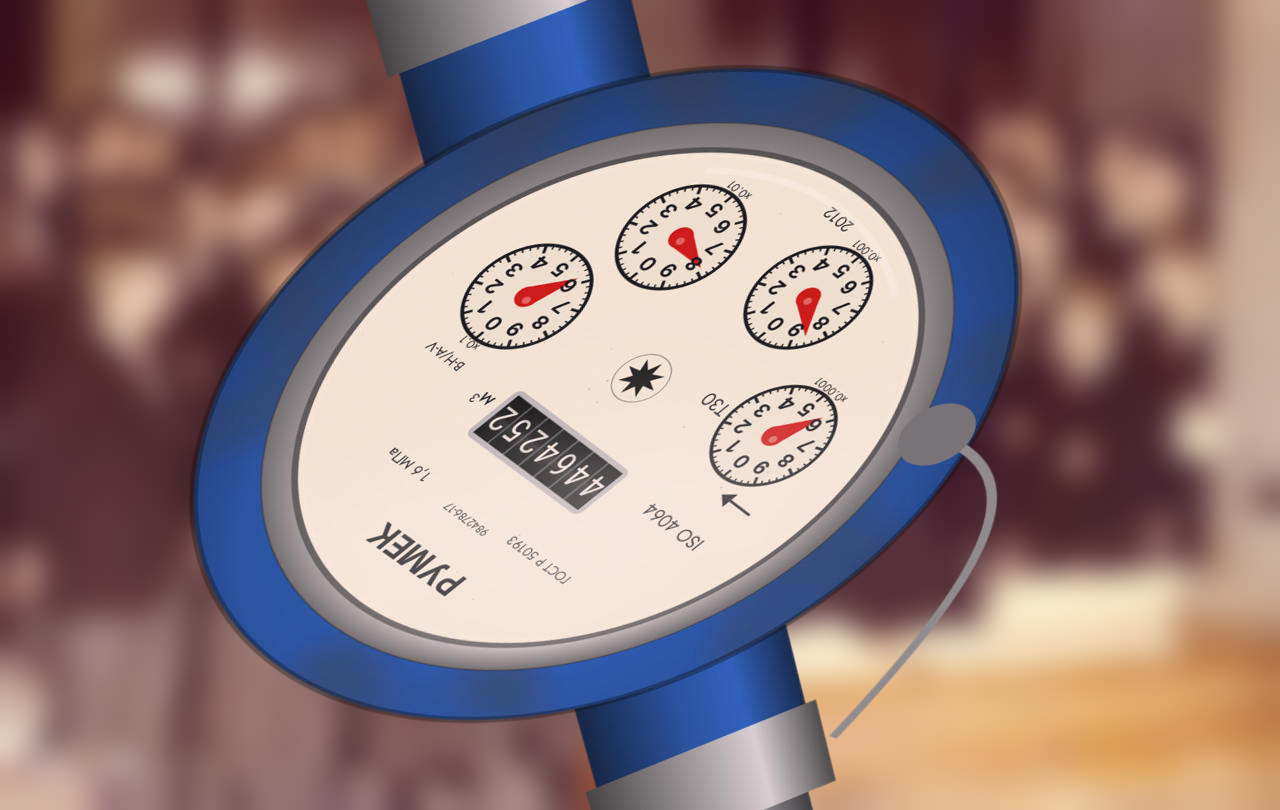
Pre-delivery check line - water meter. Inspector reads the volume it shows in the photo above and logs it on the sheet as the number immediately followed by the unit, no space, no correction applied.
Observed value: 4464252.5785m³
